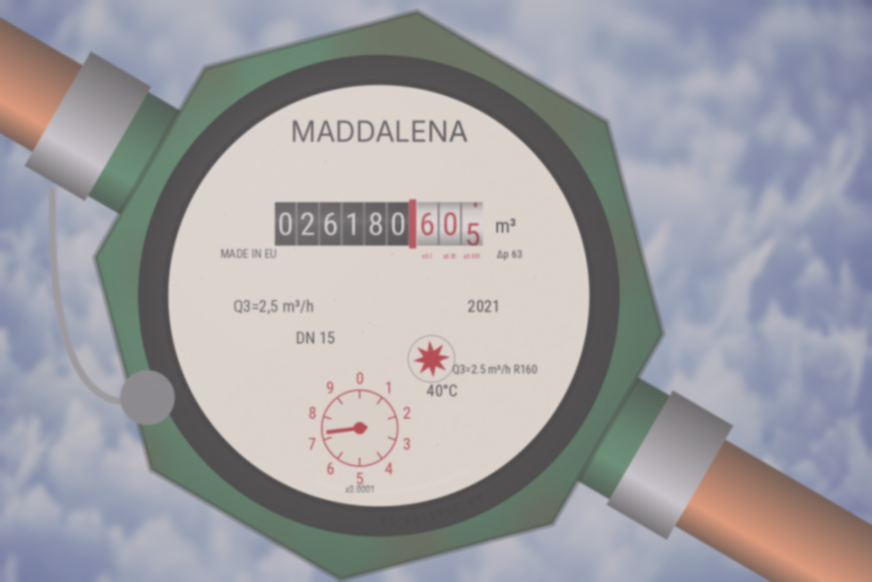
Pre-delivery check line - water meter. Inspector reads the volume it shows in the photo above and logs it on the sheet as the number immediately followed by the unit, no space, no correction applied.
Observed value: 26180.6047m³
